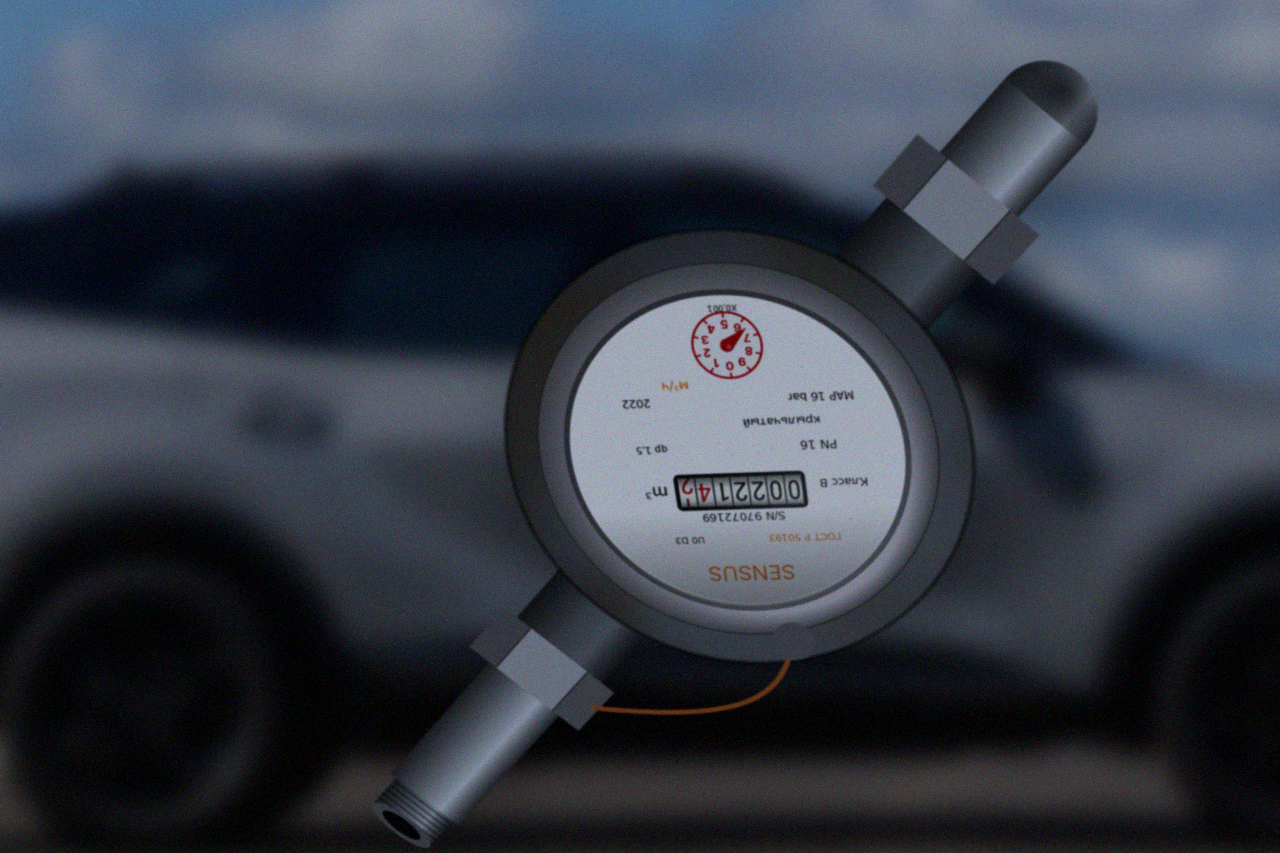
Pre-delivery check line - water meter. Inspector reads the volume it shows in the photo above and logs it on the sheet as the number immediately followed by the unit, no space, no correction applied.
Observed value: 221.416m³
